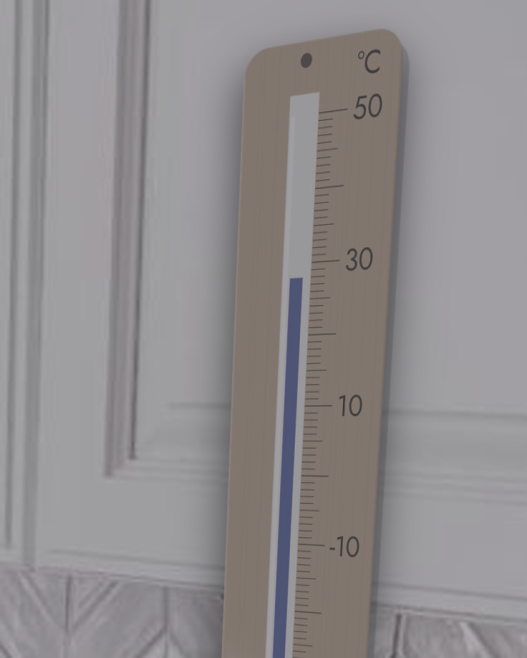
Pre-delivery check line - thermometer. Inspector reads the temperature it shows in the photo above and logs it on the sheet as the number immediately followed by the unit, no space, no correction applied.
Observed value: 28°C
